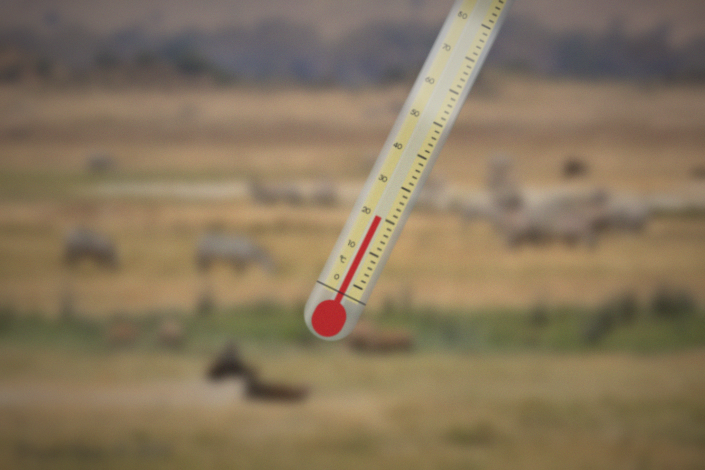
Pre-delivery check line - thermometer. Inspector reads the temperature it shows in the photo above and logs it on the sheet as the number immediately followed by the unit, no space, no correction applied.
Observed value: 20°C
